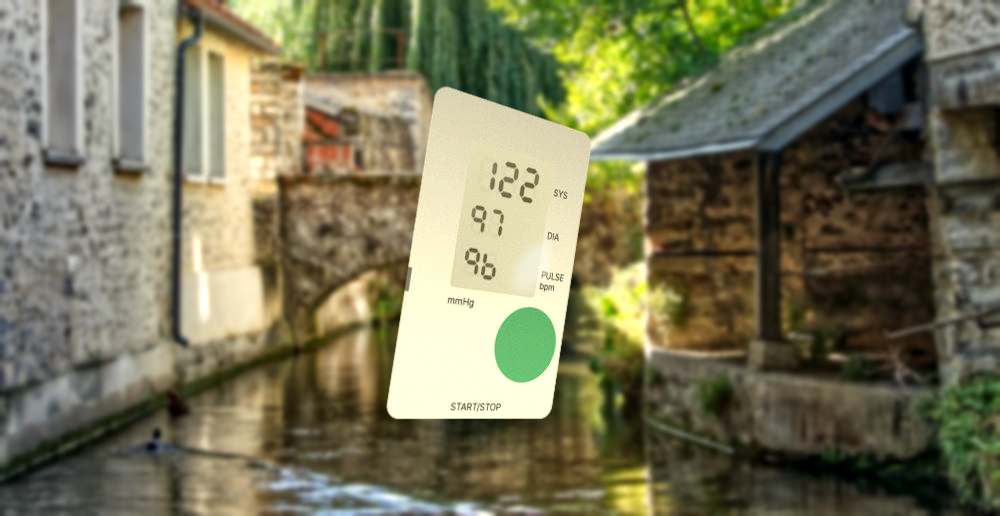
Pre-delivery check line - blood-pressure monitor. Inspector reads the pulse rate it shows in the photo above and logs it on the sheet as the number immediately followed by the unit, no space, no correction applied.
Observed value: 96bpm
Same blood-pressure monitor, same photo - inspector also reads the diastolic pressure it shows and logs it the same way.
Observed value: 97mmHg
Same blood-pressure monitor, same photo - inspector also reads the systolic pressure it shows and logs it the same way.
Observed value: 122mmHg
